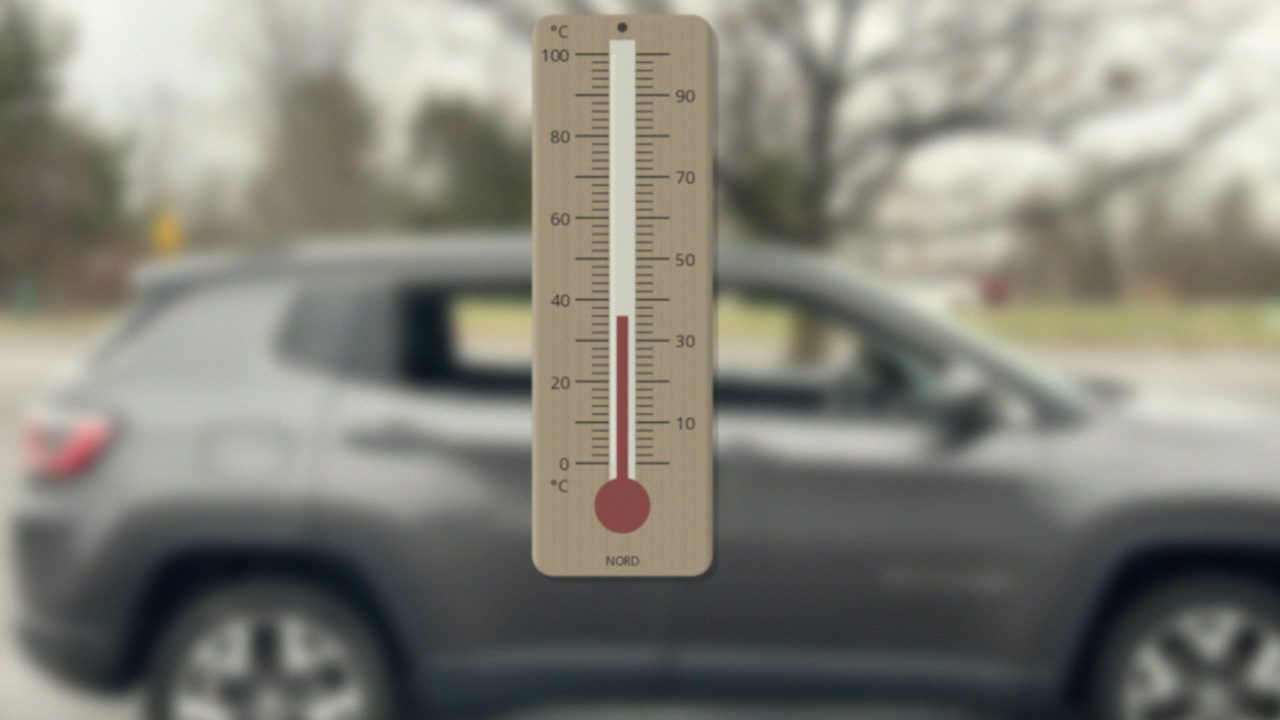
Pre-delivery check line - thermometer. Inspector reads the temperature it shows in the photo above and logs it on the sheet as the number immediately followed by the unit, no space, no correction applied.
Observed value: 36°C
